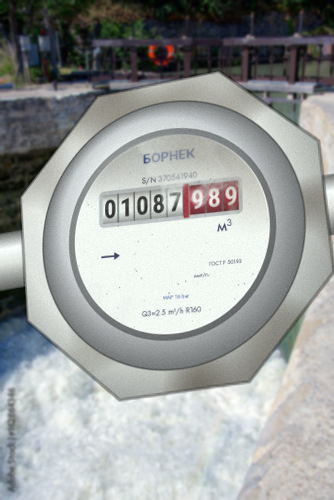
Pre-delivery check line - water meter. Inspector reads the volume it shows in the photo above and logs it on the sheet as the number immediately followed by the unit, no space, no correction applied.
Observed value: 1087.989m³
